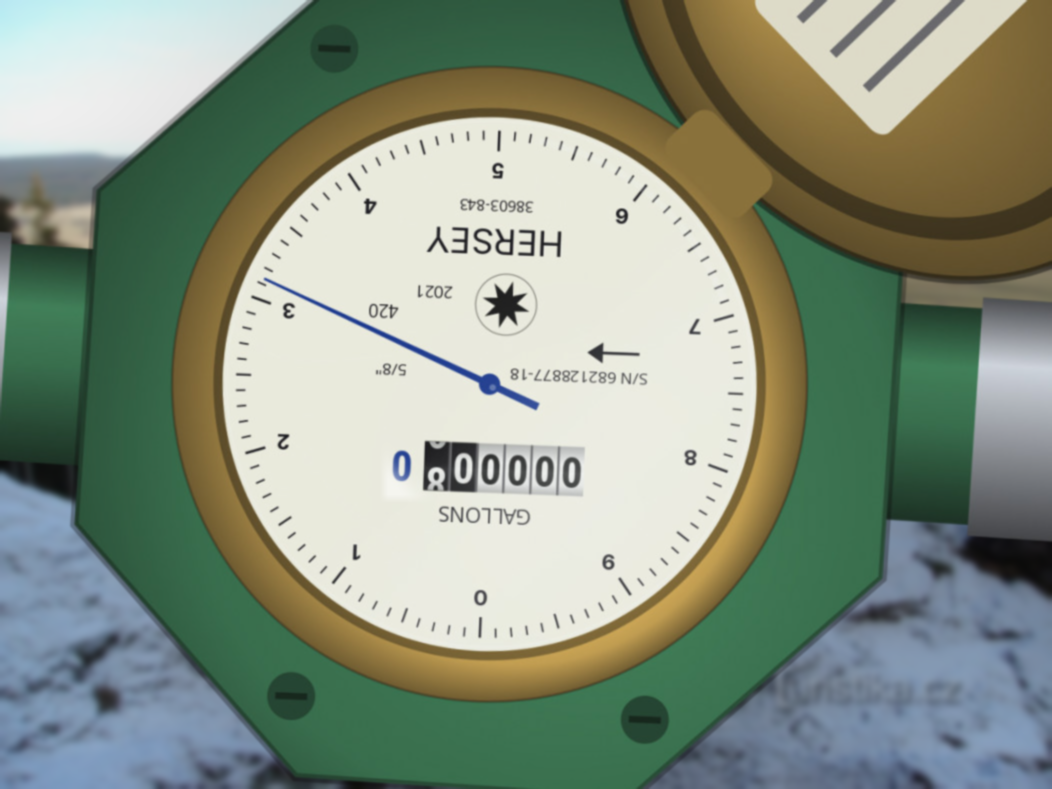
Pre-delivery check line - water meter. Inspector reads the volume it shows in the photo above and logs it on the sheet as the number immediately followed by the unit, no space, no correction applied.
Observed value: 83.1gal
